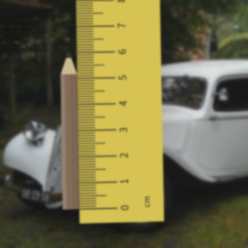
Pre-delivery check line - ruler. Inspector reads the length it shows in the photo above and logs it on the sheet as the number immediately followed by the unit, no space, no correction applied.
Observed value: 6cm
